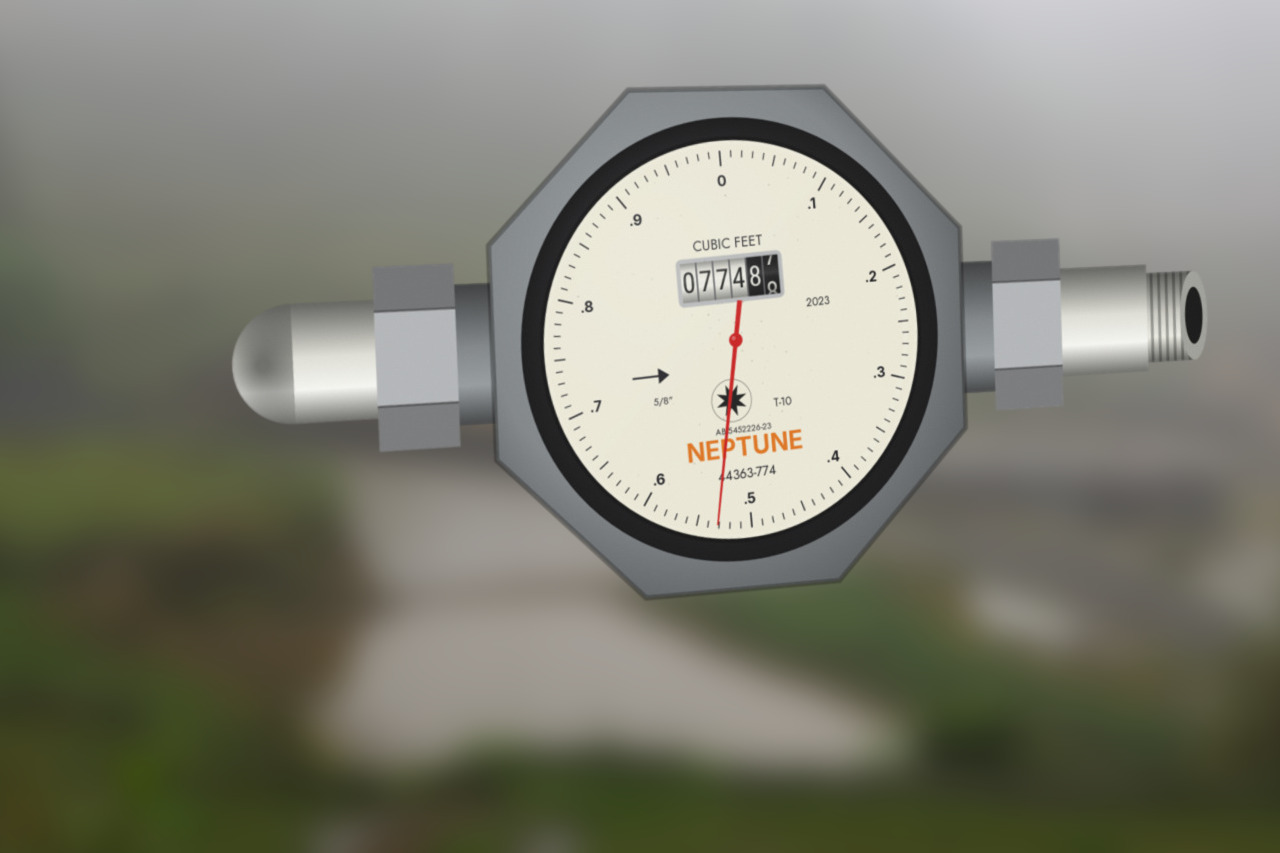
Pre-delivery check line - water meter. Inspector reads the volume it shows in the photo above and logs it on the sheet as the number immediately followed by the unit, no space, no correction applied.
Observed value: 77487.53ft³
